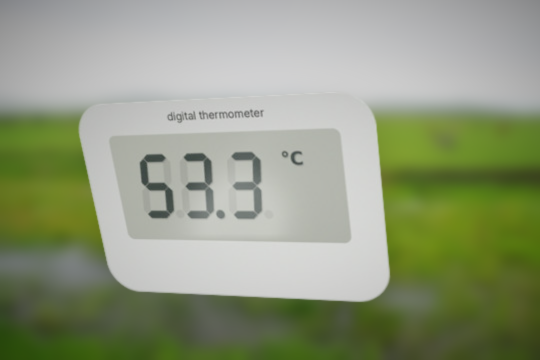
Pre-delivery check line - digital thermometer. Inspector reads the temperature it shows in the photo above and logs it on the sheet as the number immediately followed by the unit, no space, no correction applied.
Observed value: 53.3°C
